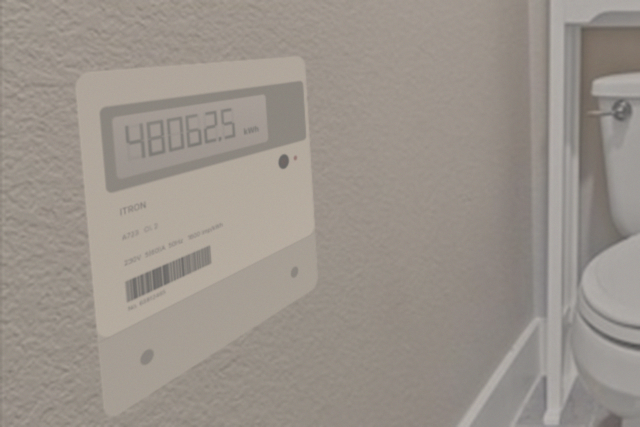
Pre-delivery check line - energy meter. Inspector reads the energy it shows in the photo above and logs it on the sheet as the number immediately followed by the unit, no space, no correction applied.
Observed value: 48062.5kWh
